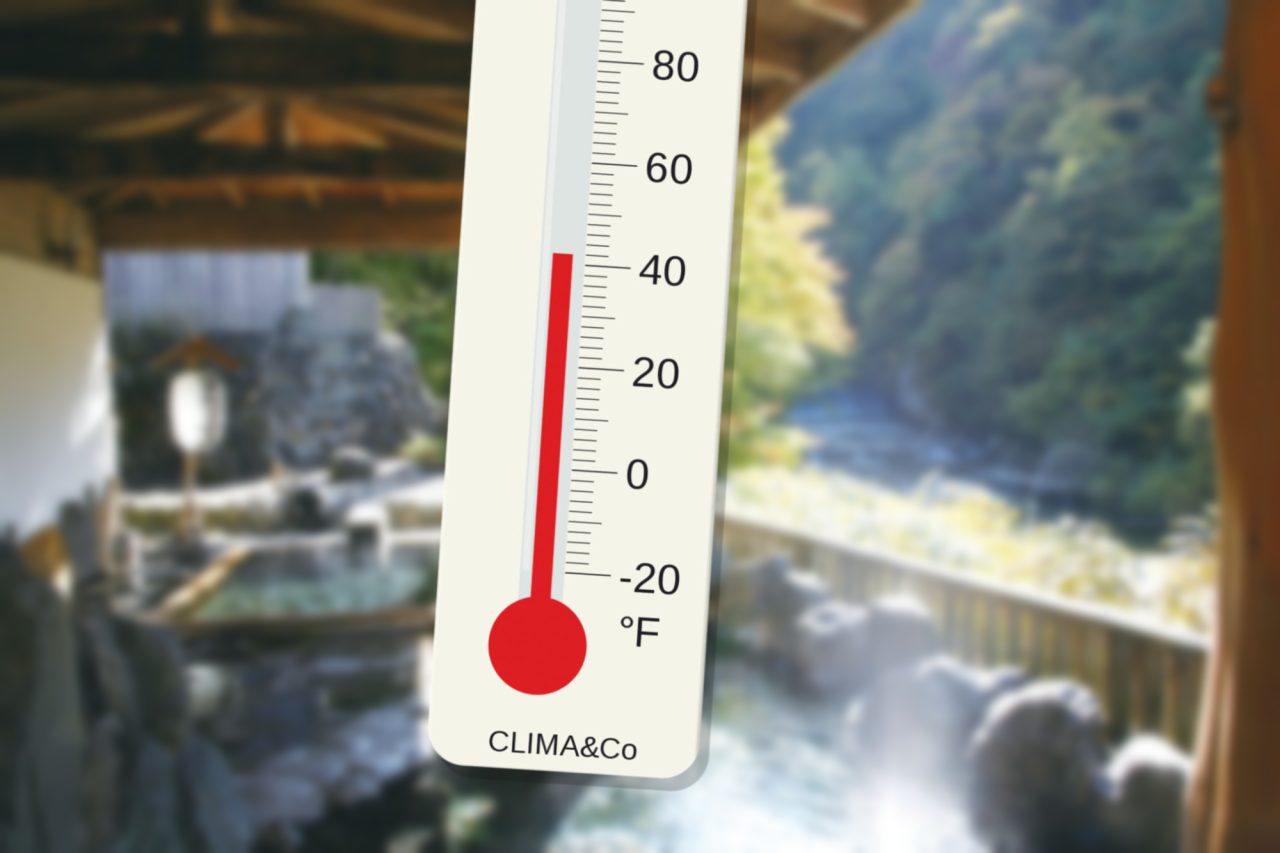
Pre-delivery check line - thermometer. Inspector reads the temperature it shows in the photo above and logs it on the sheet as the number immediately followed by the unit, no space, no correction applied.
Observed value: 42°F
